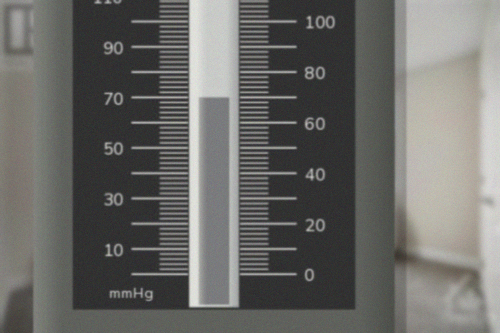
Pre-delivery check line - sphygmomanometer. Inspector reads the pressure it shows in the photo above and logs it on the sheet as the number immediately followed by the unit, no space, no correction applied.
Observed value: 70mmHg
